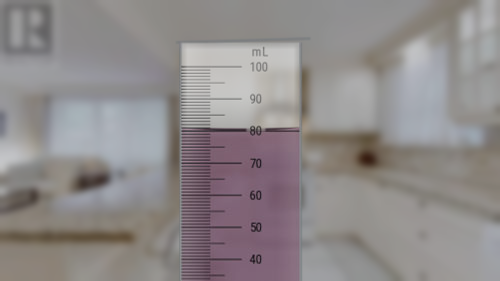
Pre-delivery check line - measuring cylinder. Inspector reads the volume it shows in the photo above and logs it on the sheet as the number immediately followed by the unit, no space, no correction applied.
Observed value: 80mL
